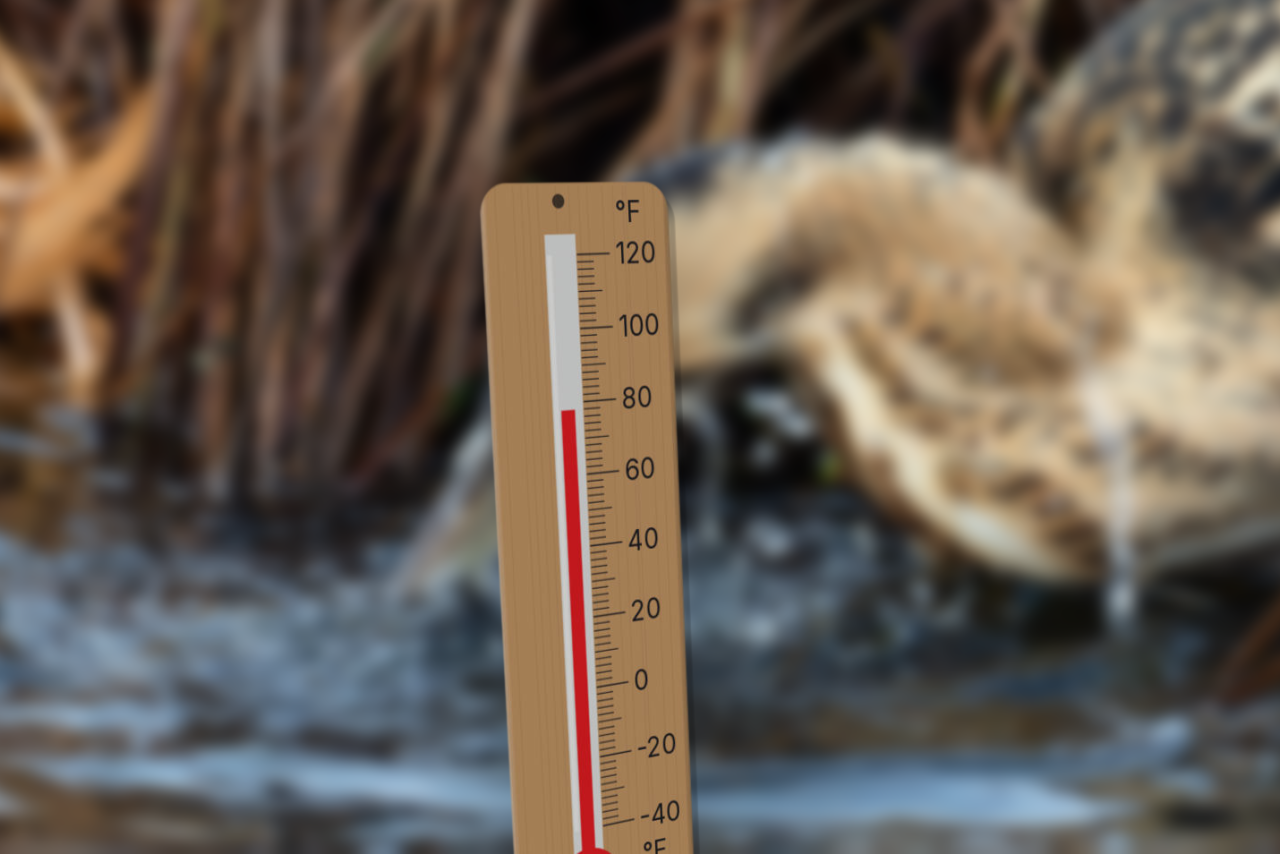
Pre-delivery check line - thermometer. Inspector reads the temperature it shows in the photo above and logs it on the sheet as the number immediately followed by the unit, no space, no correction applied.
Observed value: 78°F
